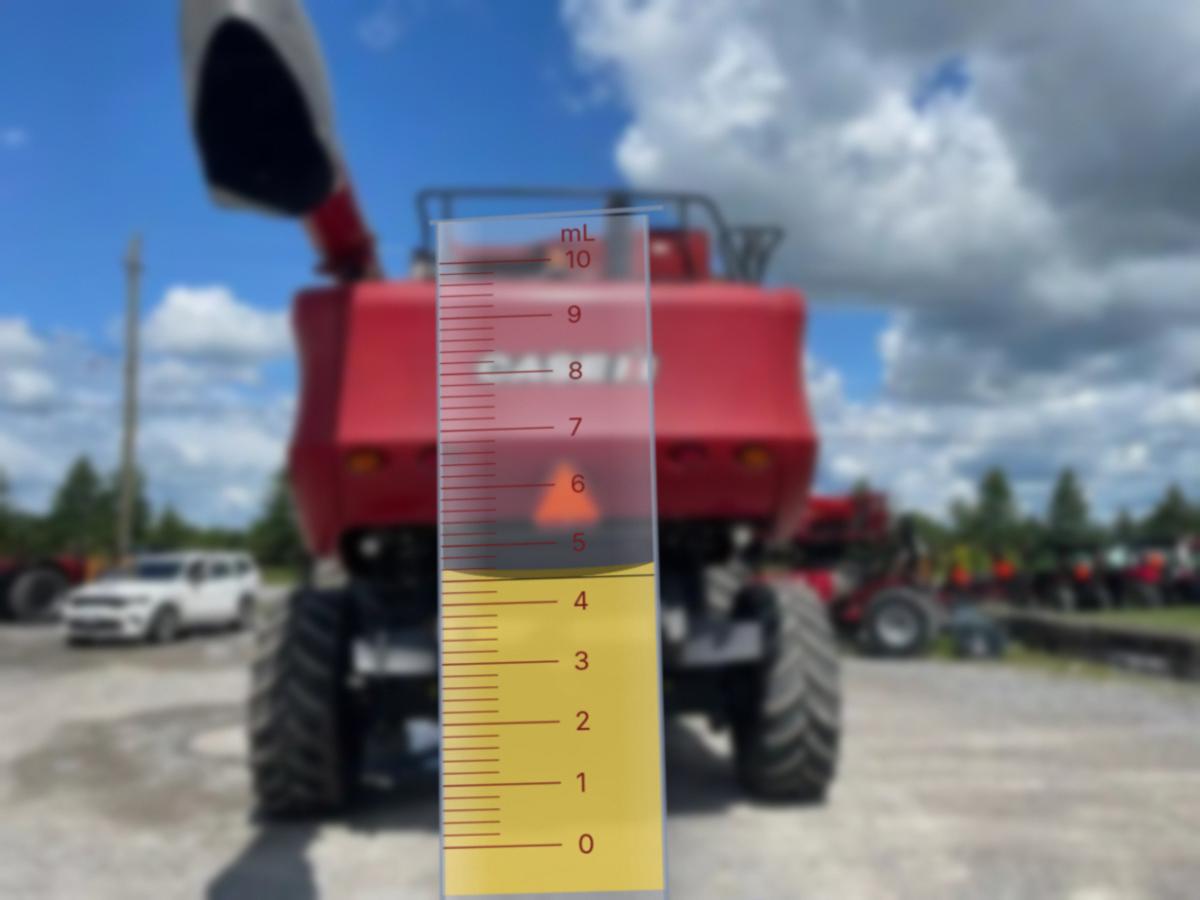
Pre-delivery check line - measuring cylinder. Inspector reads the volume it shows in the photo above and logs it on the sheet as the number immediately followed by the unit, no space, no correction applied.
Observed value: 4.4mL
